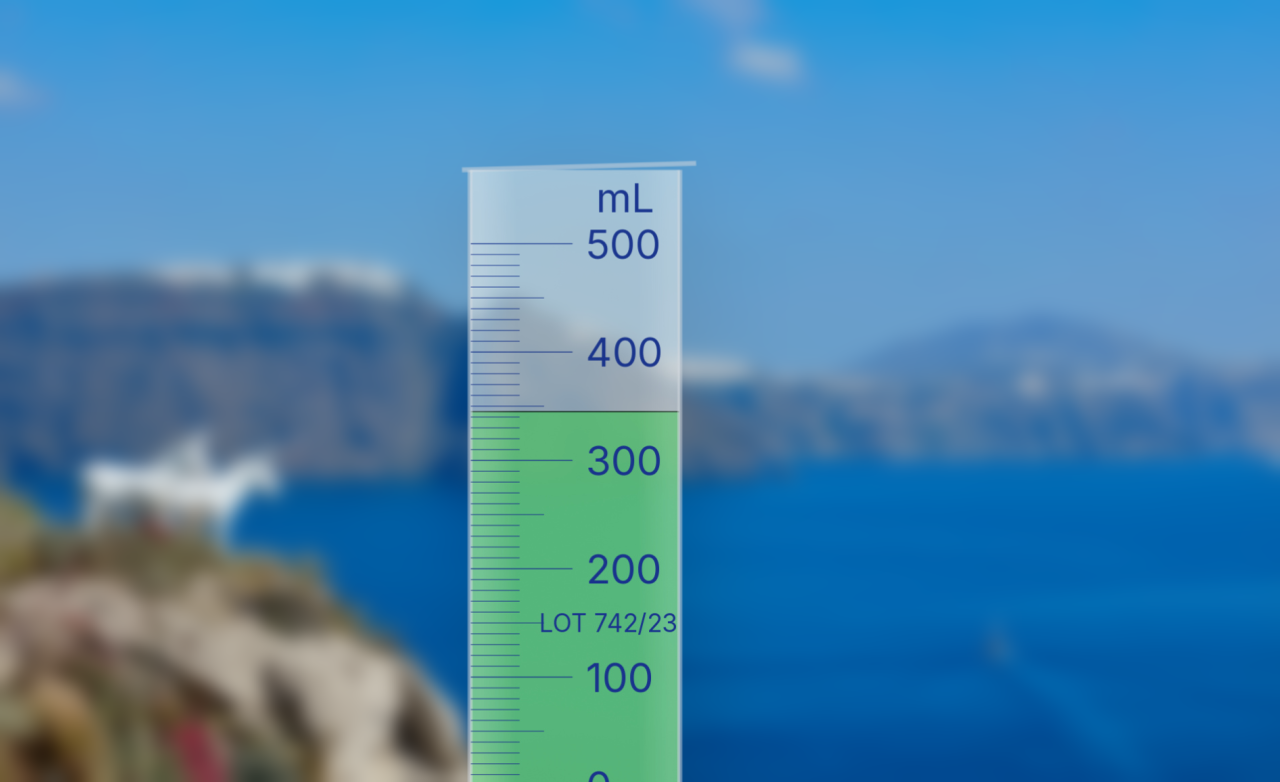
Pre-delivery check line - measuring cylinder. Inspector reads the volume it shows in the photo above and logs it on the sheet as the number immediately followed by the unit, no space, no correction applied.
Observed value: 345mL
